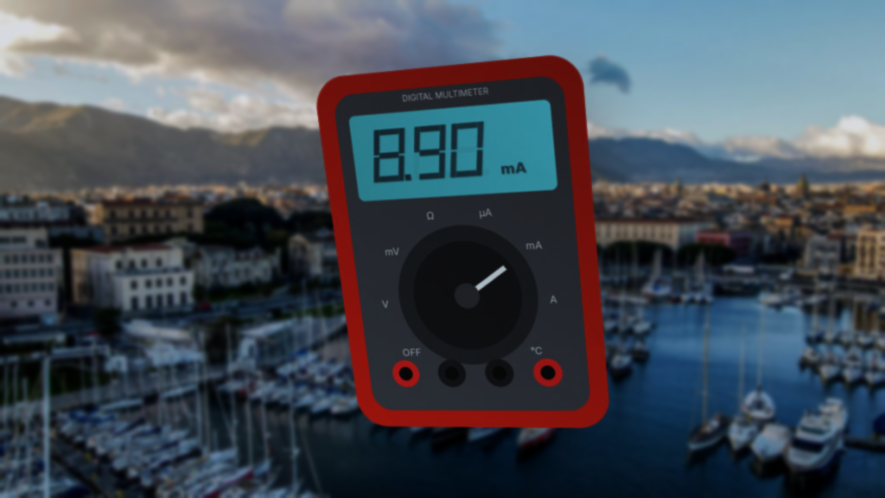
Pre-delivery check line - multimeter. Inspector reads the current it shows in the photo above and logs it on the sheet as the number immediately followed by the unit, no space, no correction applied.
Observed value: 8.90mA
